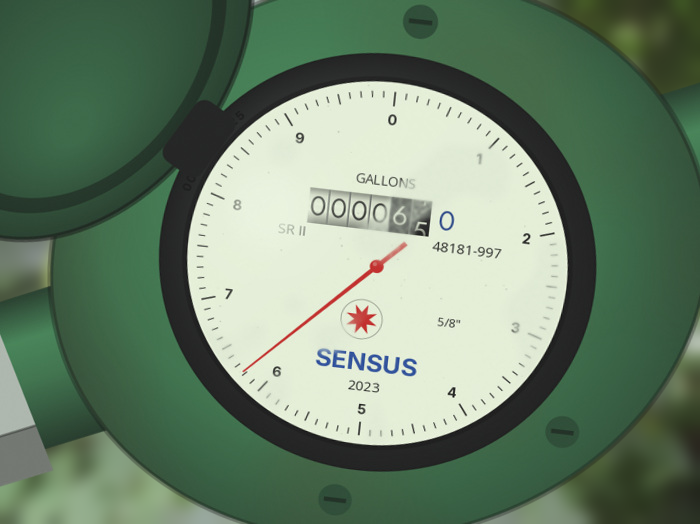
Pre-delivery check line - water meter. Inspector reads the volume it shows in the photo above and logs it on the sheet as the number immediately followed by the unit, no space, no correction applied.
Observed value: 646.2gal
